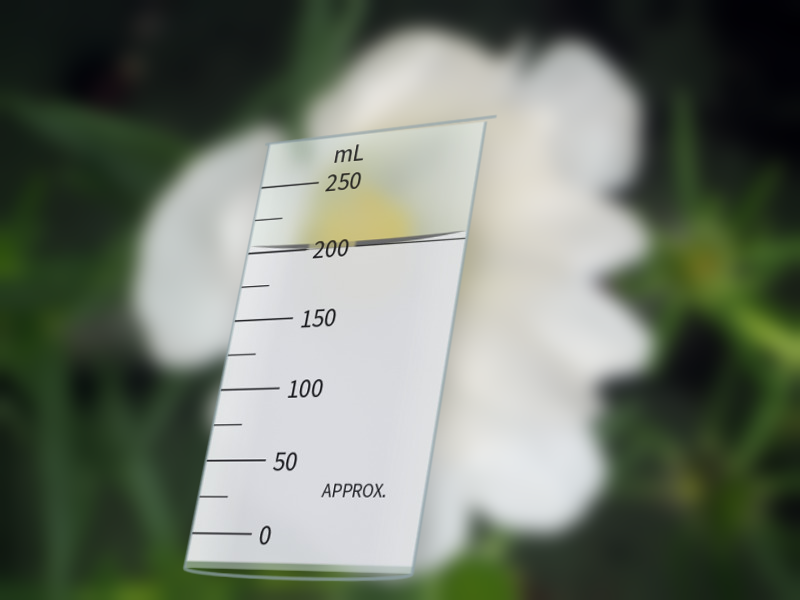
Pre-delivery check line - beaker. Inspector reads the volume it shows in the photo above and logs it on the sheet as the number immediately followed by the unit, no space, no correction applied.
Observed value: 200mL
